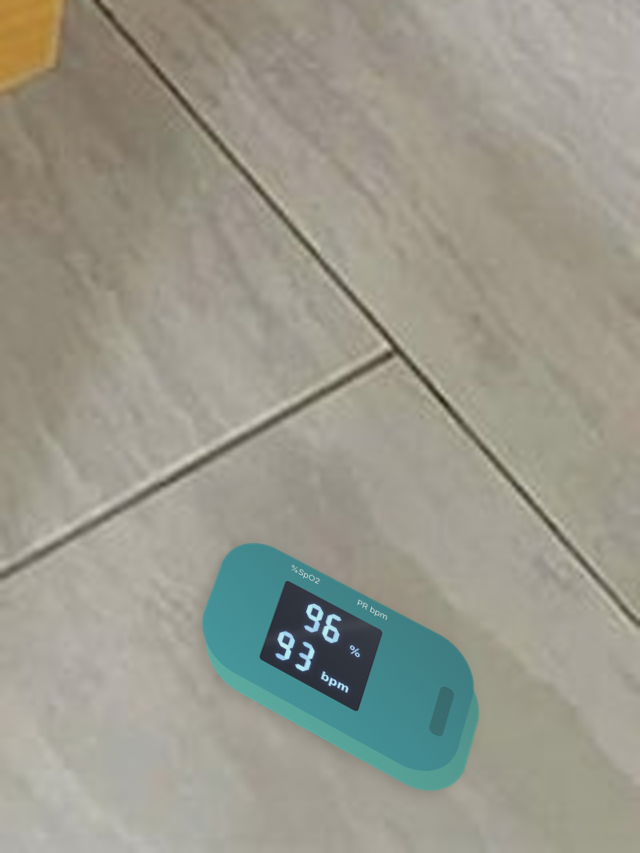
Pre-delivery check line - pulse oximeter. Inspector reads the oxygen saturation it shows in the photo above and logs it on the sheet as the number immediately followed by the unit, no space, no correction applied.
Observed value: 96%
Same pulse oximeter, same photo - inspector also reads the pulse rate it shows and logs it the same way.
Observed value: 93bpm
